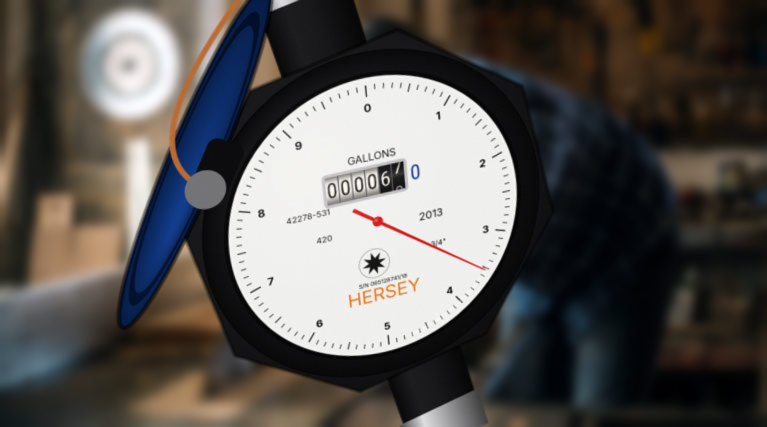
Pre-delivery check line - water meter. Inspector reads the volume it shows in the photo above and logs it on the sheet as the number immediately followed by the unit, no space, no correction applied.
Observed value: 673.5gal
